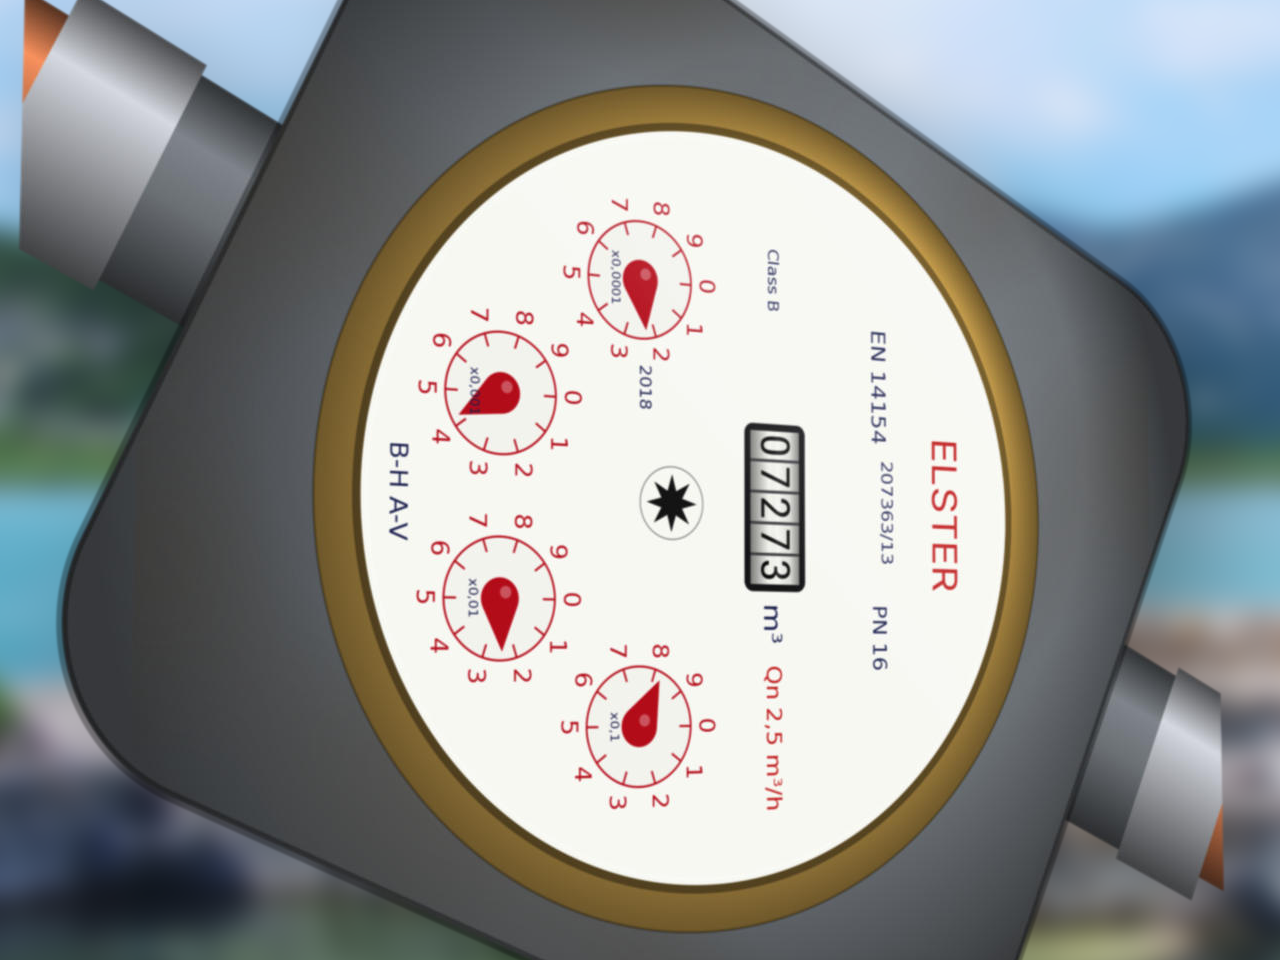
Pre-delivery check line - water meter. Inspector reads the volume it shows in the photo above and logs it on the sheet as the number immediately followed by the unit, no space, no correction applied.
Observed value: 7273.8242m³
